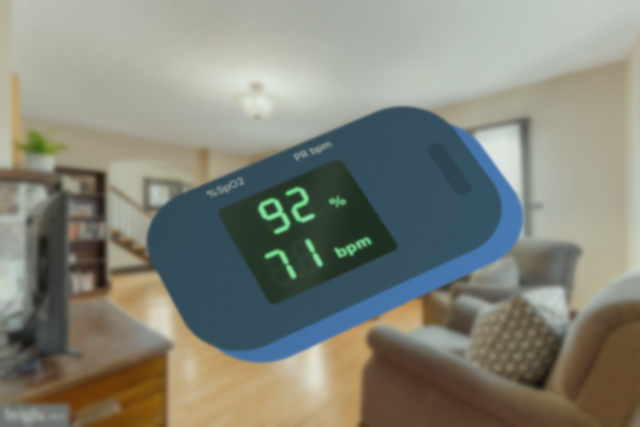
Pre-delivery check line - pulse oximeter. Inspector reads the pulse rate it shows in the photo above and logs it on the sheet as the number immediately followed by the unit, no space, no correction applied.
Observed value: 71bpm
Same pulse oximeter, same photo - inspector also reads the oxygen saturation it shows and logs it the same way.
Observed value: 92%
